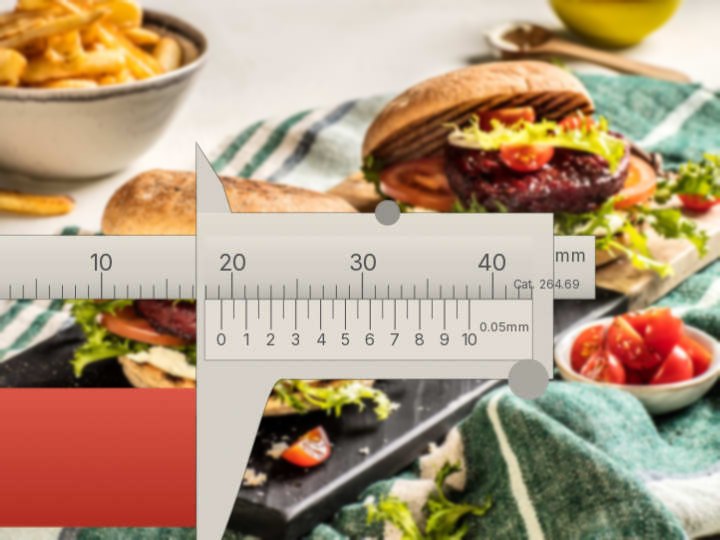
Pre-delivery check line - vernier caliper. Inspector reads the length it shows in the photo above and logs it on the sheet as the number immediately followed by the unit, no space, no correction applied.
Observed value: 19.2mm
